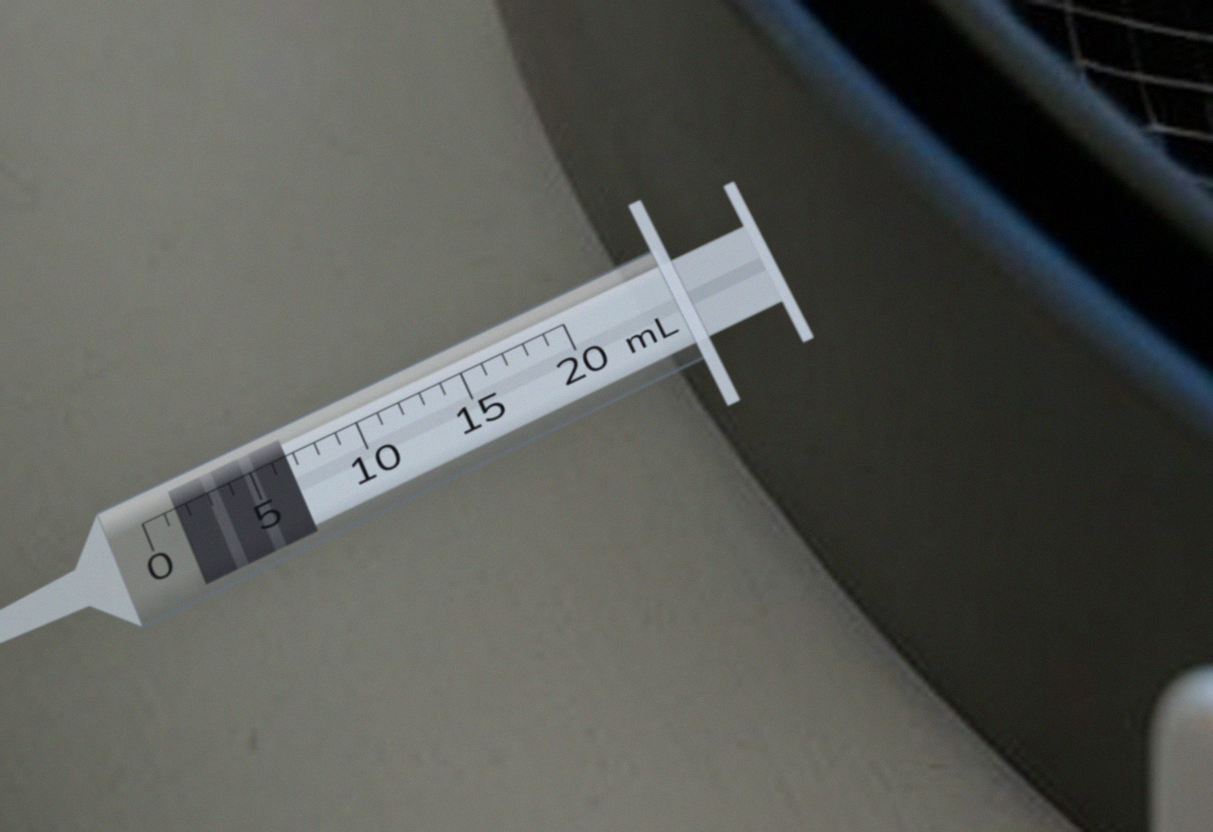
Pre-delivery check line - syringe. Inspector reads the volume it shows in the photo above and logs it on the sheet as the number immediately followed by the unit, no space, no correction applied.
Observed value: 1.5mL
